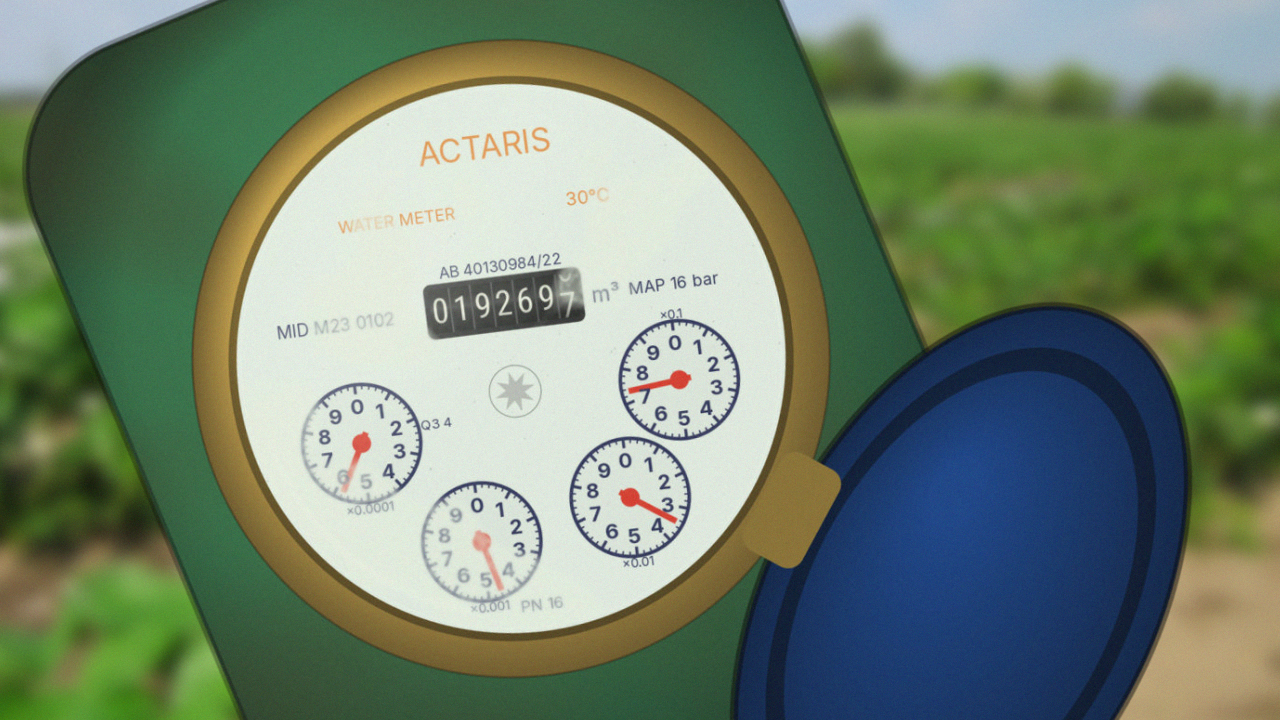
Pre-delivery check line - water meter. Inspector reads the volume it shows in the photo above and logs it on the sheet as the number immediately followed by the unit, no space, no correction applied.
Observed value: 192696.7345m³
